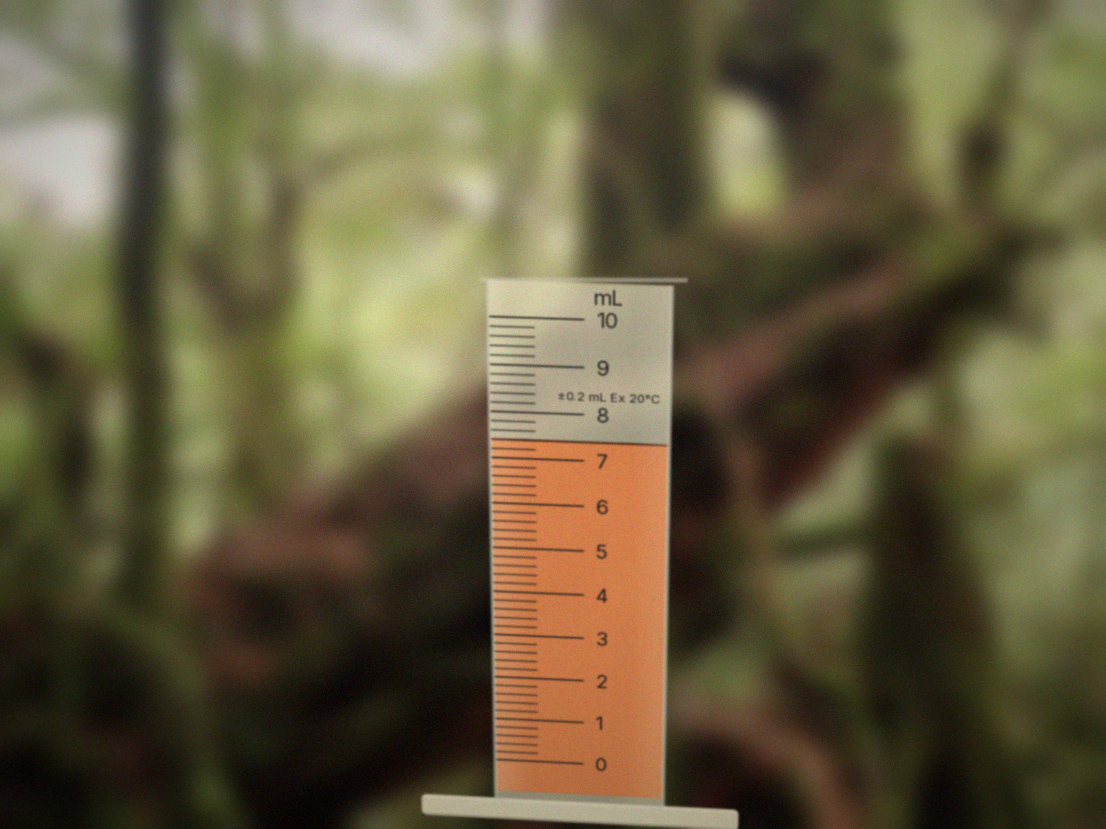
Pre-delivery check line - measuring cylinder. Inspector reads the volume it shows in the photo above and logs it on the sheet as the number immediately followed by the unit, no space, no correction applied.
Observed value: 7.4mL
